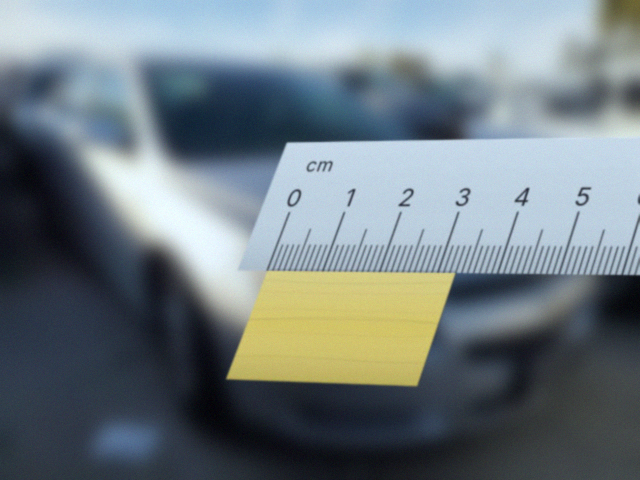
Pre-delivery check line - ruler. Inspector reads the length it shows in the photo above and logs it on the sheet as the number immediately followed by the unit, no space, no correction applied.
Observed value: 3.3cm
